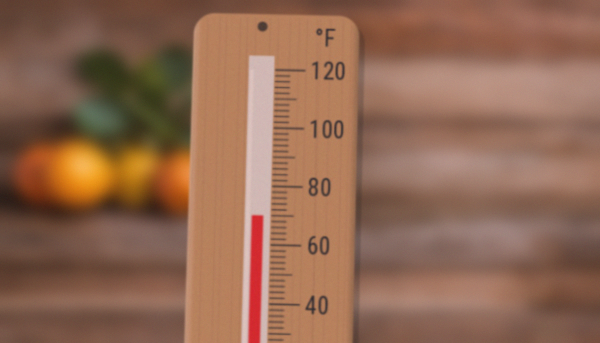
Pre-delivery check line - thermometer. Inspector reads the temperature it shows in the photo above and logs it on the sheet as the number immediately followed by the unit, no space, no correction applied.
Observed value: 70°F
